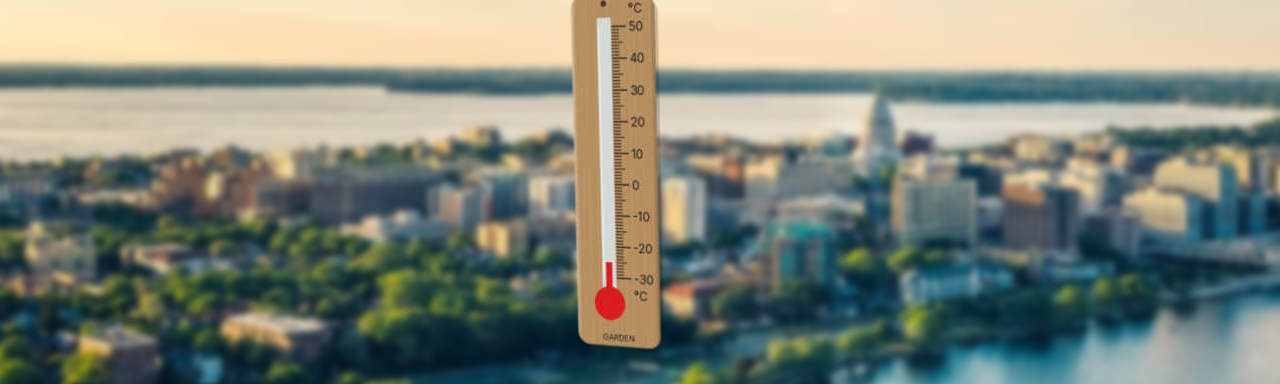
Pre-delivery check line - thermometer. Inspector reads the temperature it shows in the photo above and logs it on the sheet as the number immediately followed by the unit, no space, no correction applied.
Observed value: -25°C
